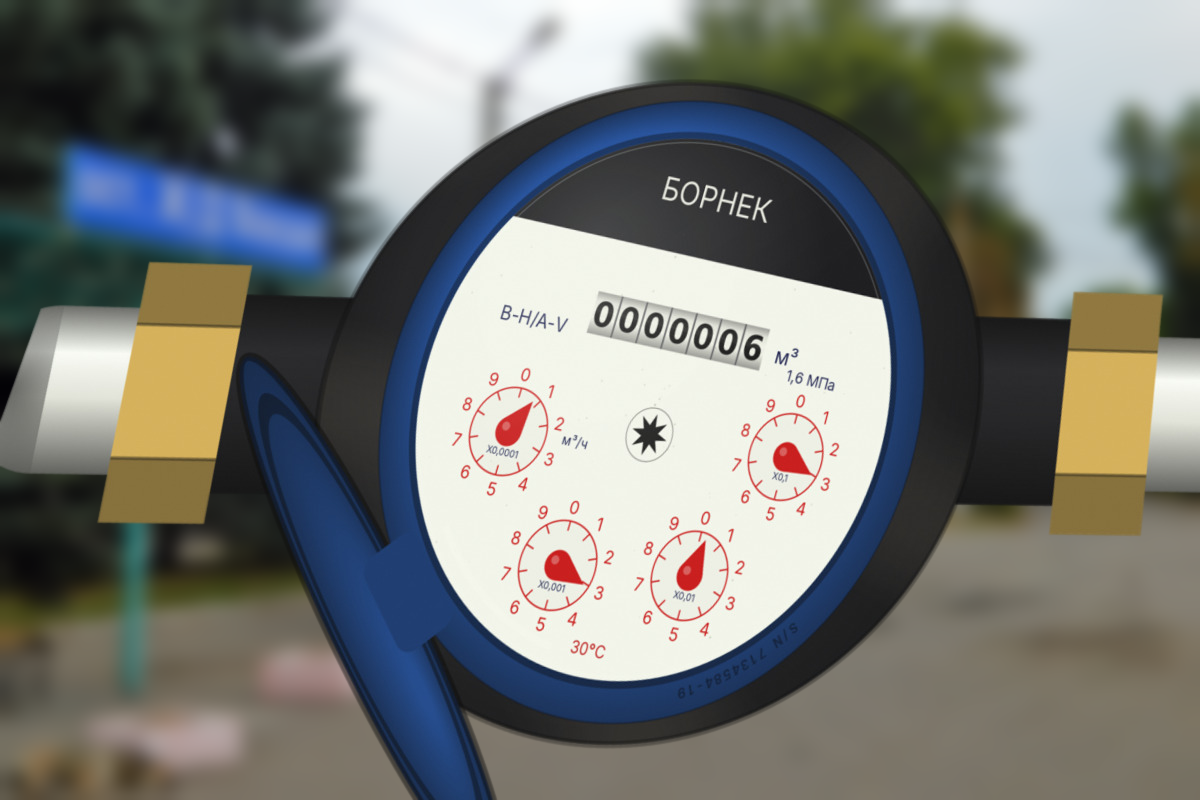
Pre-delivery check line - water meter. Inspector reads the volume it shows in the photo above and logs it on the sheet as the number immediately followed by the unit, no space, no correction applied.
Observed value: 6.3030m³
